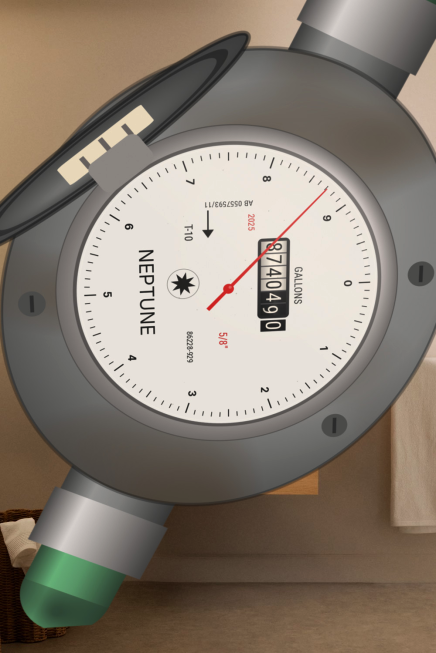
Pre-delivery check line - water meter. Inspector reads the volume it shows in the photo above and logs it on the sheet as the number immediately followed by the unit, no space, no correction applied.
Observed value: 8740488.7gal
